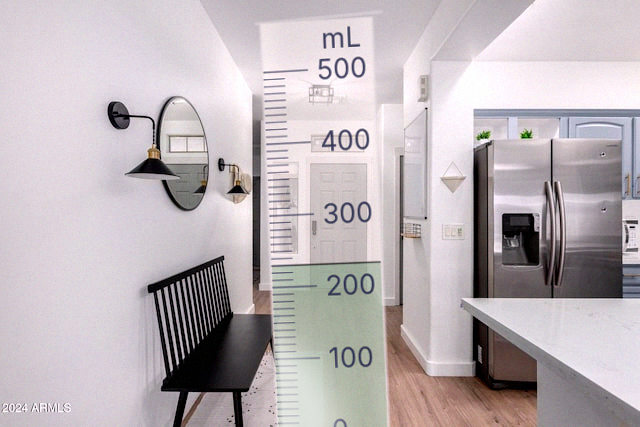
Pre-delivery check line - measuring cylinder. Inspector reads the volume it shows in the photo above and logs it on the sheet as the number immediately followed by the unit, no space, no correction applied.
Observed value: 230mL
